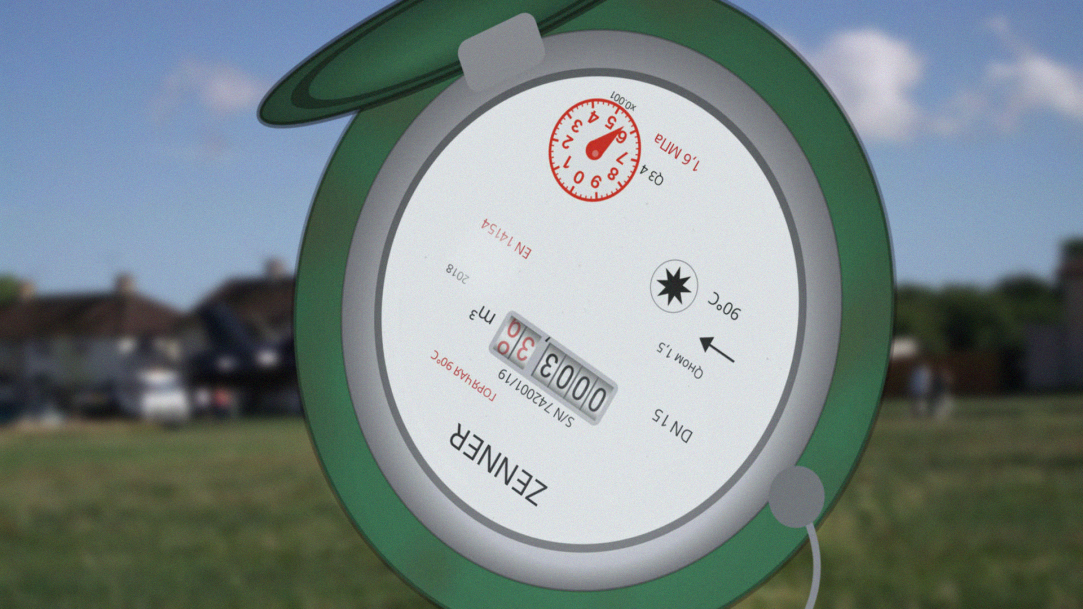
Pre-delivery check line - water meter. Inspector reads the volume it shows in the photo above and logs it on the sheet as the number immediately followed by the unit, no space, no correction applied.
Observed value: 3.385m³
